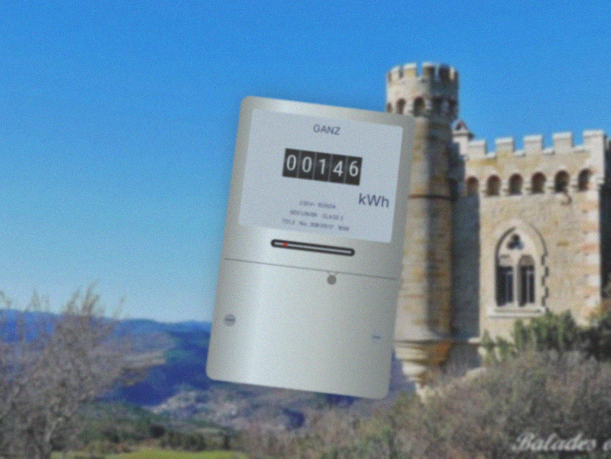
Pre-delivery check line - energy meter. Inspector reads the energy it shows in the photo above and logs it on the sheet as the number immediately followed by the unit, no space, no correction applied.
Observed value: 146kWh
